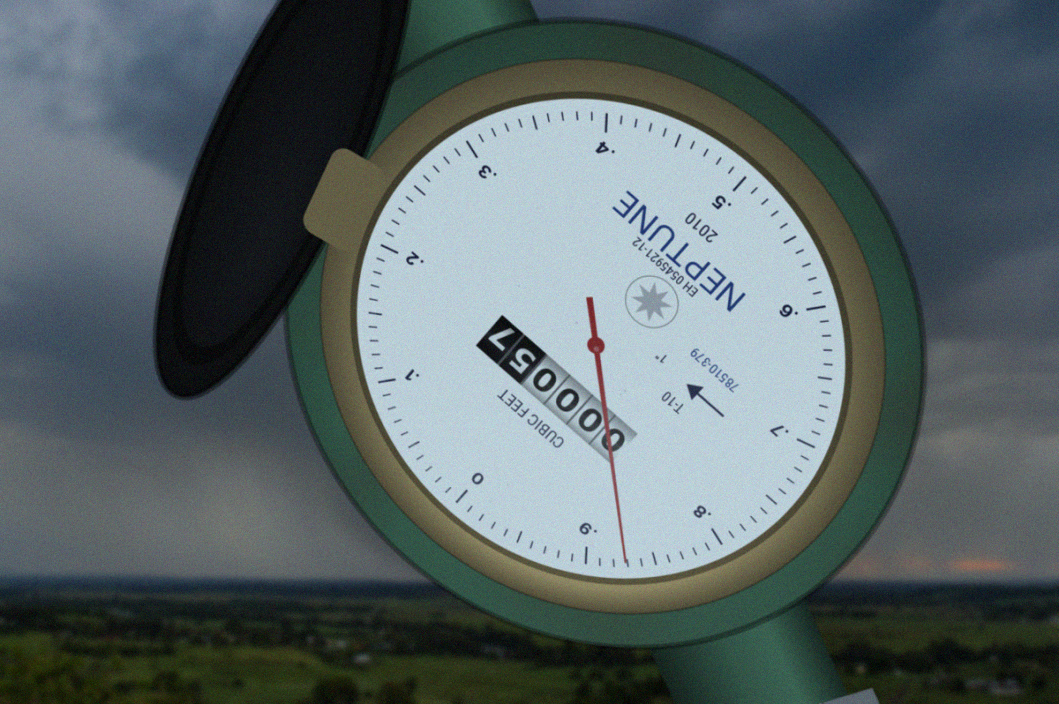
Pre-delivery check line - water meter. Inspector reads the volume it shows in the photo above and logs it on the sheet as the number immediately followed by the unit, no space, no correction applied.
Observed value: 56.87ft³
